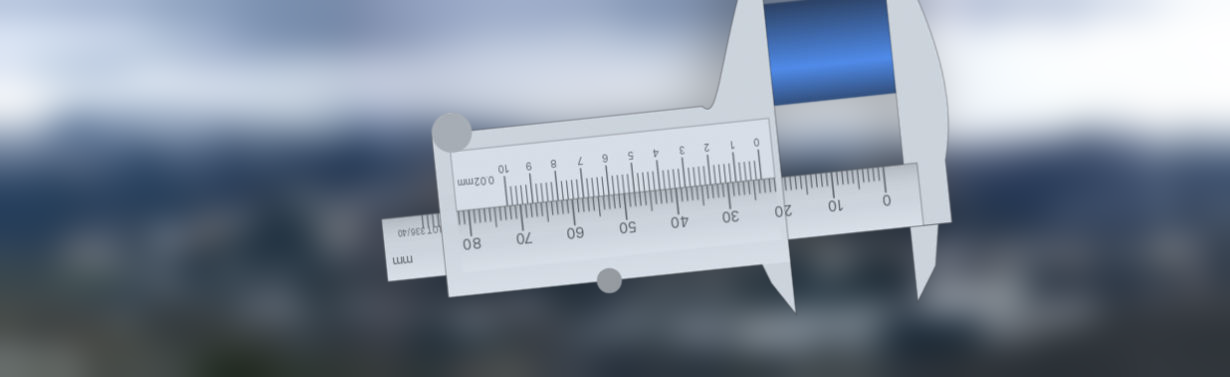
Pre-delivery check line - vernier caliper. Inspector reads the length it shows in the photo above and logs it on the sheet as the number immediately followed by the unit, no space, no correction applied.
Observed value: 23.5mm
